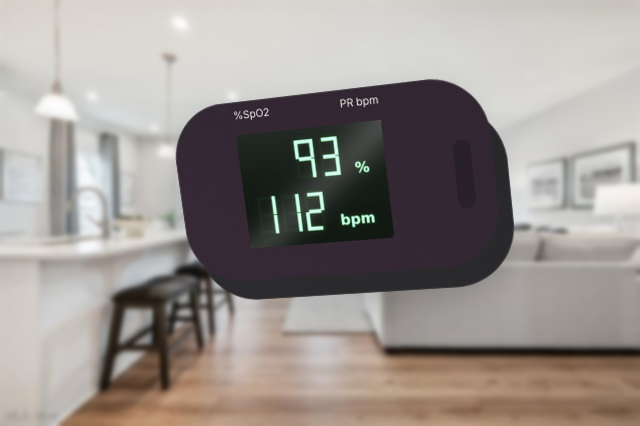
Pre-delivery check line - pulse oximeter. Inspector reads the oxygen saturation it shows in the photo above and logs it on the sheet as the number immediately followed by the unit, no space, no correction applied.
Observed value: 93%
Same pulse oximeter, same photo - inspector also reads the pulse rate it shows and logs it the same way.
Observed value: 112bpm
